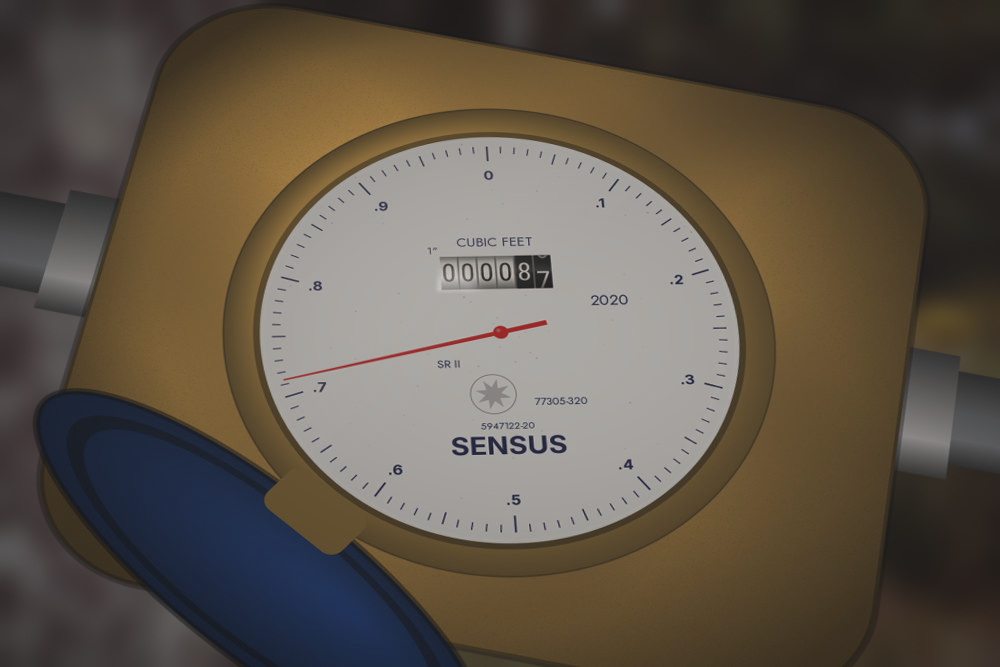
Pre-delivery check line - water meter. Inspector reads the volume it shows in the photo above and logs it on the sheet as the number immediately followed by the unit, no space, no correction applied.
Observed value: 86.71ft³
